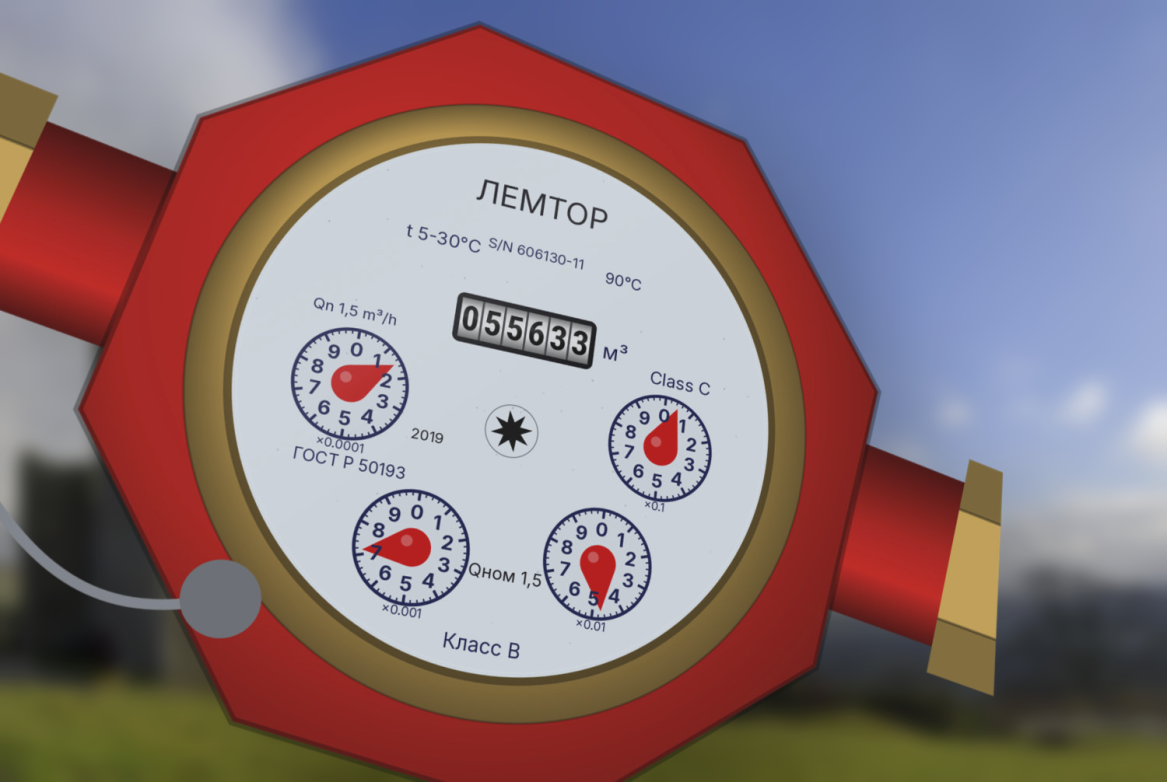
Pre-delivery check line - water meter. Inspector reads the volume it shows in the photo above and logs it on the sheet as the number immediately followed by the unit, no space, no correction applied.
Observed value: 55633.0471m³
